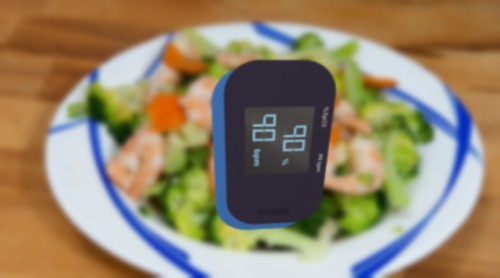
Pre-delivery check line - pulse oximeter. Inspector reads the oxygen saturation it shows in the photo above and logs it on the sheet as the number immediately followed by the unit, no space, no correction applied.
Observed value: 90%
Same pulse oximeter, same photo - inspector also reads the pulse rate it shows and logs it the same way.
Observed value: 90bpm
